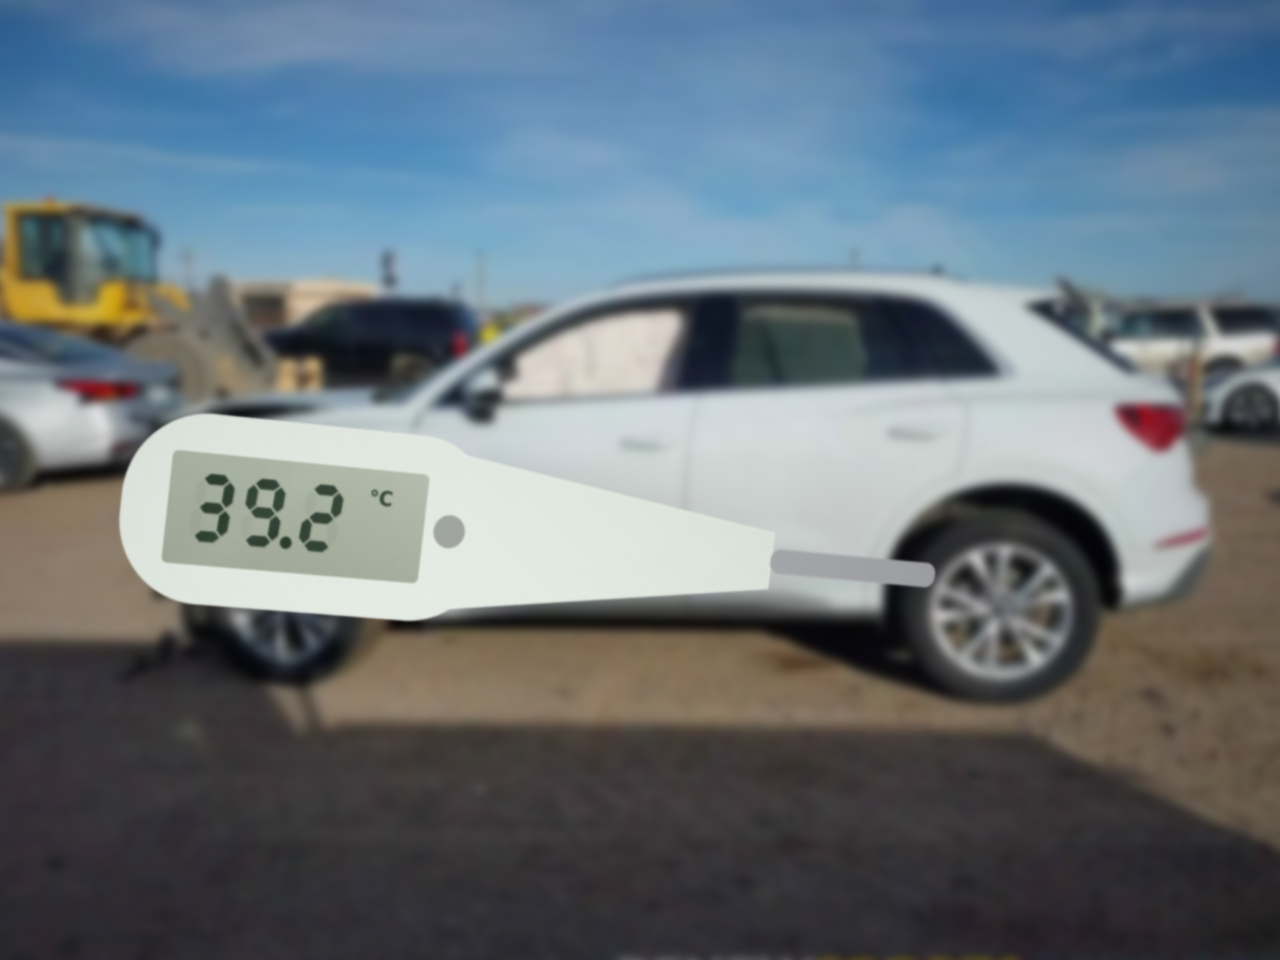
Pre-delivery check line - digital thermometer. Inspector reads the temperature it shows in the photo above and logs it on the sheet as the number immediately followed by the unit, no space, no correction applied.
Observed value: 39.2°C
